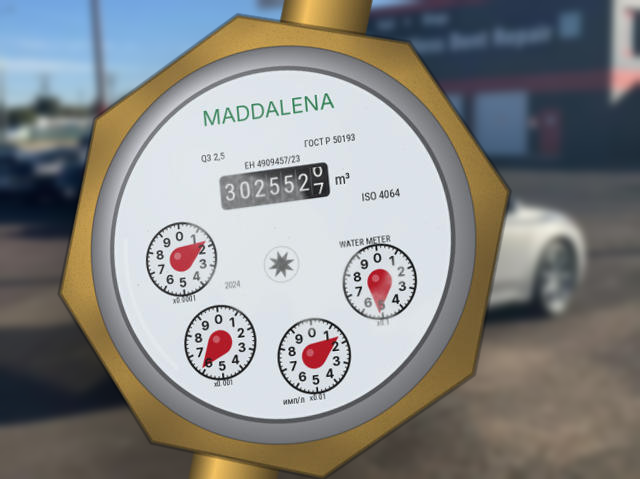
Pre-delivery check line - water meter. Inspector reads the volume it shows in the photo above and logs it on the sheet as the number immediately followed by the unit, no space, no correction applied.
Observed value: 3025526.5161m³
